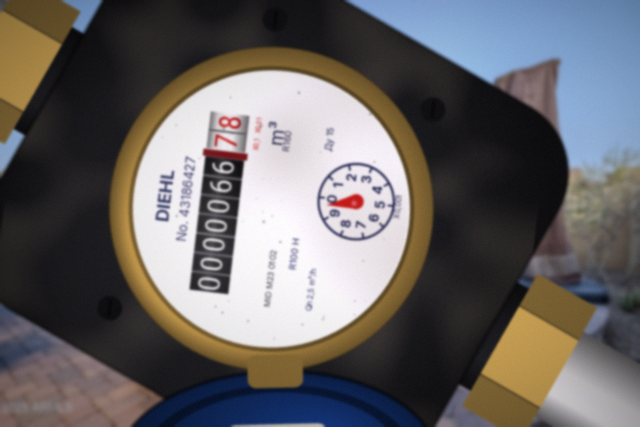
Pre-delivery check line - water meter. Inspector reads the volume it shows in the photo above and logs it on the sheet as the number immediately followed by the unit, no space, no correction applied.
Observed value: 66.779m³
